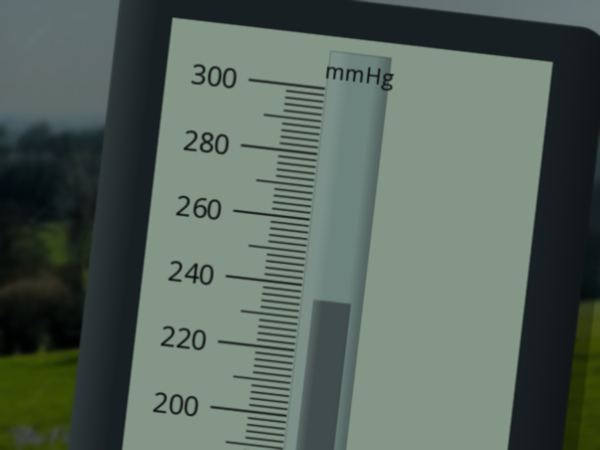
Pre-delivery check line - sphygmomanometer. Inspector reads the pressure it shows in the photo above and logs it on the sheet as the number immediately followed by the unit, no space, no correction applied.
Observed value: 236mmHg
